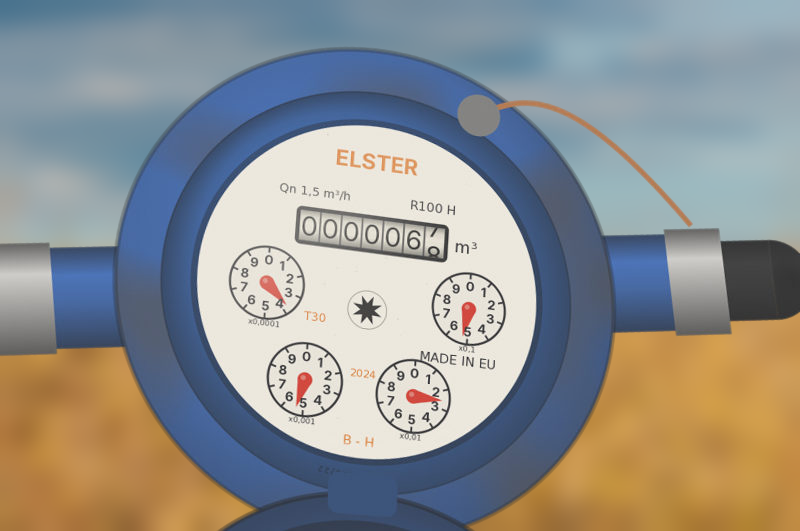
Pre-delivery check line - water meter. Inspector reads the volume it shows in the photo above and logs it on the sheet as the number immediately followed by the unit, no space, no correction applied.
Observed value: 67.5253m³
